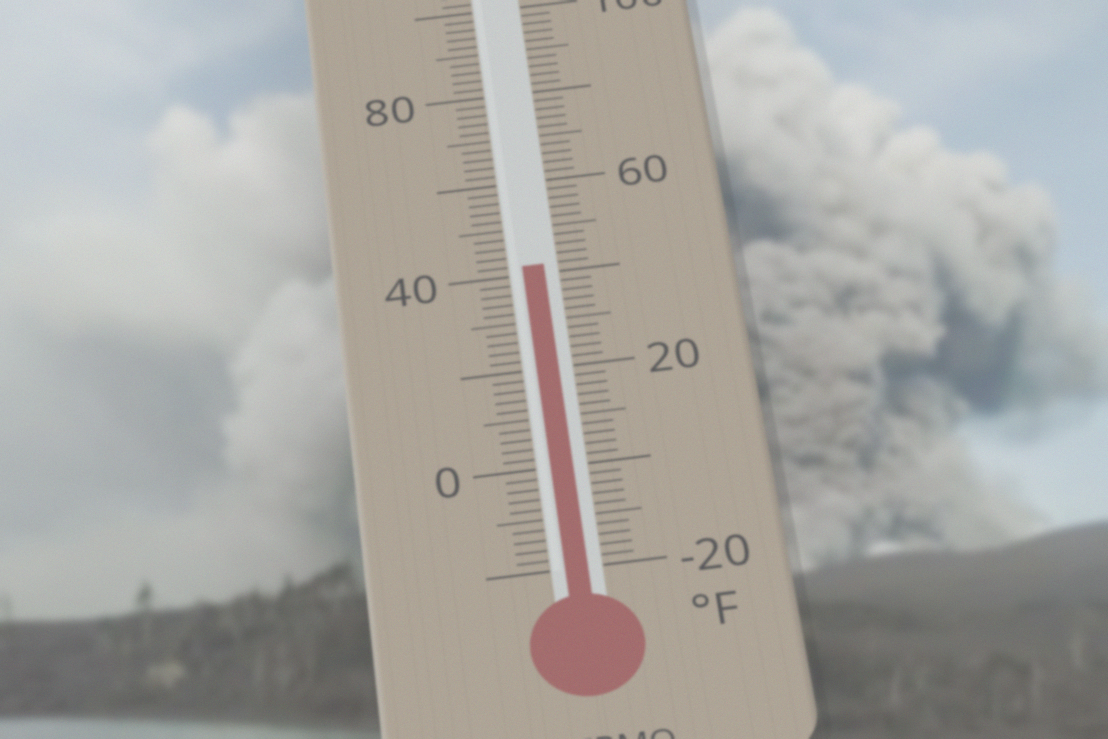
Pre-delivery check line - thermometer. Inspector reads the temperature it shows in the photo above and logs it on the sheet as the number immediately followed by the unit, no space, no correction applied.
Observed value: 42°F
